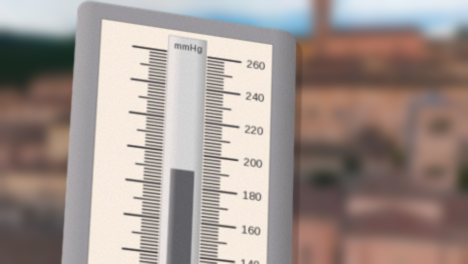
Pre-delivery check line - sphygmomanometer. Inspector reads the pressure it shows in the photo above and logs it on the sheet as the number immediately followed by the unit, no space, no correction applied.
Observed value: 190mmHg
